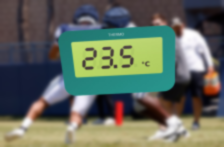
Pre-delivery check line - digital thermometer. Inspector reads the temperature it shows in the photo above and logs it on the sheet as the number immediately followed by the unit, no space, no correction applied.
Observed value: 23.5°C
